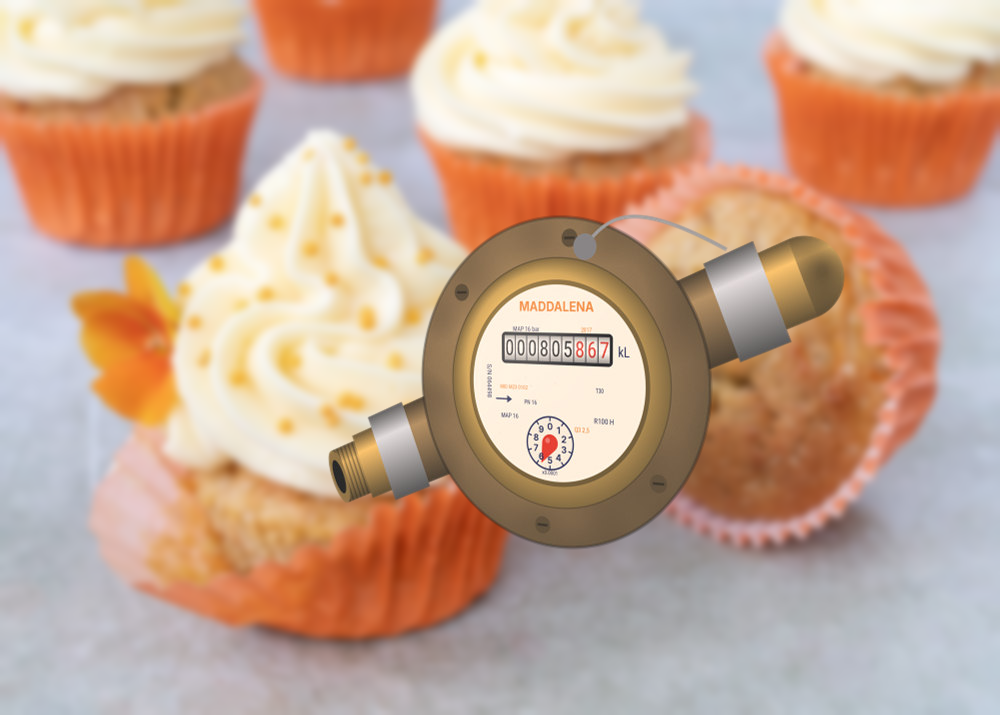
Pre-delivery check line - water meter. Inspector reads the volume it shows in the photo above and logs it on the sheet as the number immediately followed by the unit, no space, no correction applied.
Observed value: 805.8675kL
